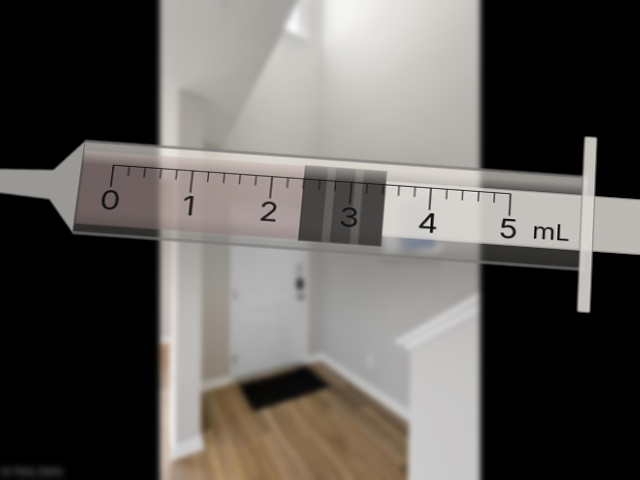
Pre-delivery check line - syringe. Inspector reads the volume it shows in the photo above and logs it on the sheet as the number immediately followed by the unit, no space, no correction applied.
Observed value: 2.4mL
